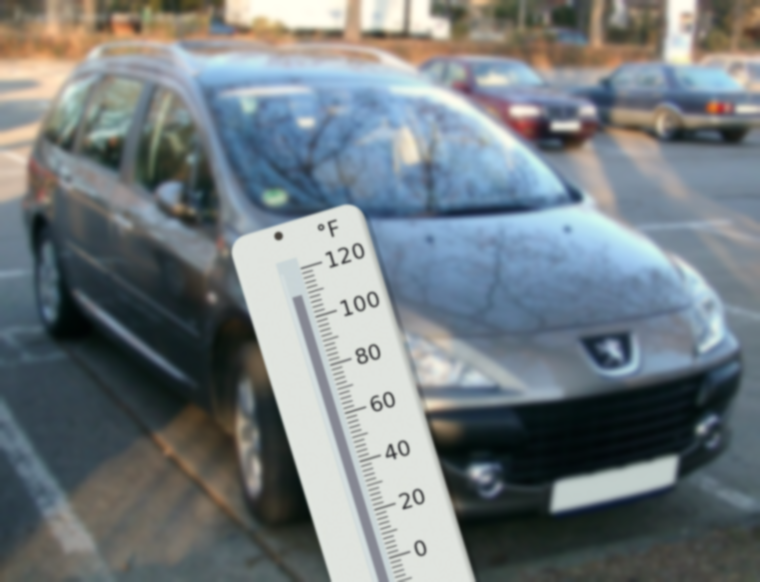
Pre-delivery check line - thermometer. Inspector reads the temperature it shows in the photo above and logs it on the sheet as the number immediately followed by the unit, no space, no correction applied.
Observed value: 110°F
